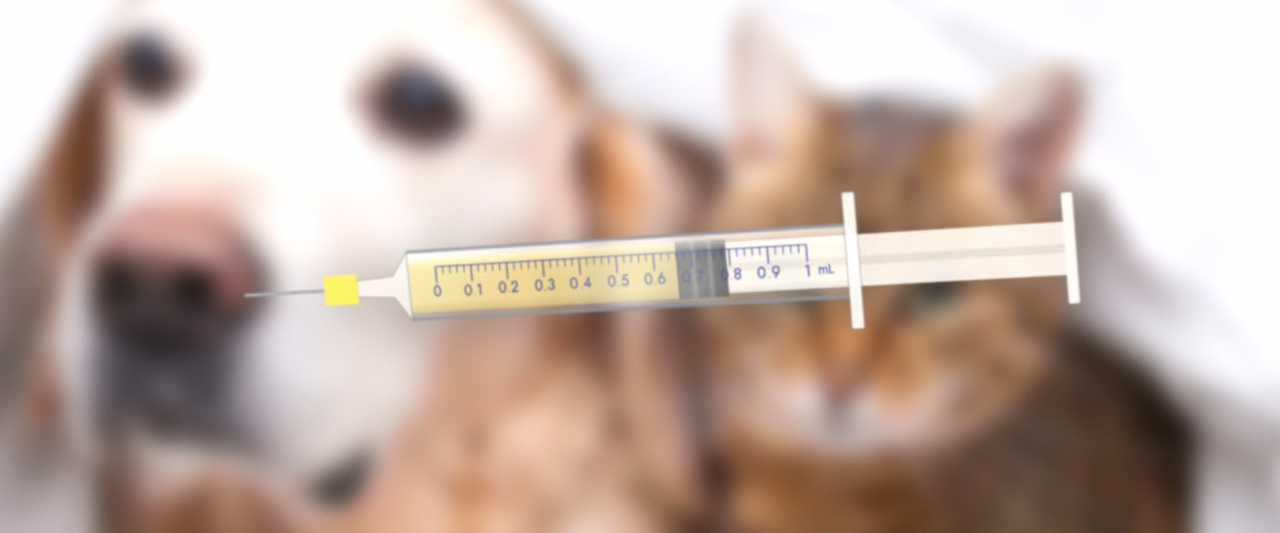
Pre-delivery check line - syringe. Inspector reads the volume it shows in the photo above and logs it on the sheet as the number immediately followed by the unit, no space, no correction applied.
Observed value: 0.66mL
